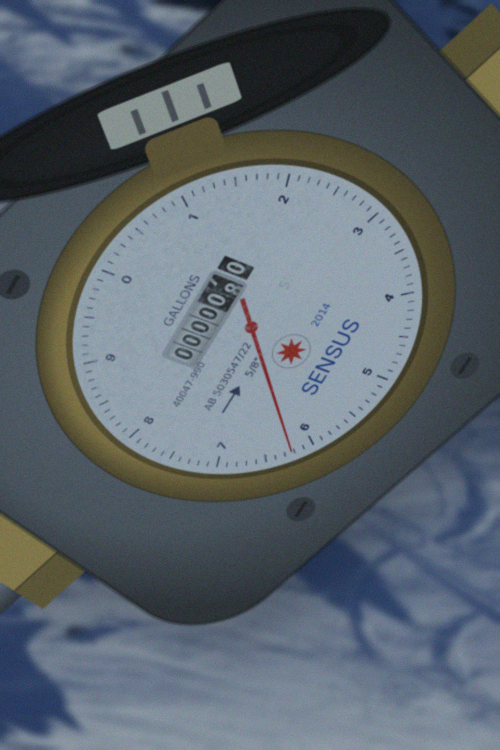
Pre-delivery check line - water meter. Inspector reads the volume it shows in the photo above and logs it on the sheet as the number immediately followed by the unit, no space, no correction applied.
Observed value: 76.2gal
